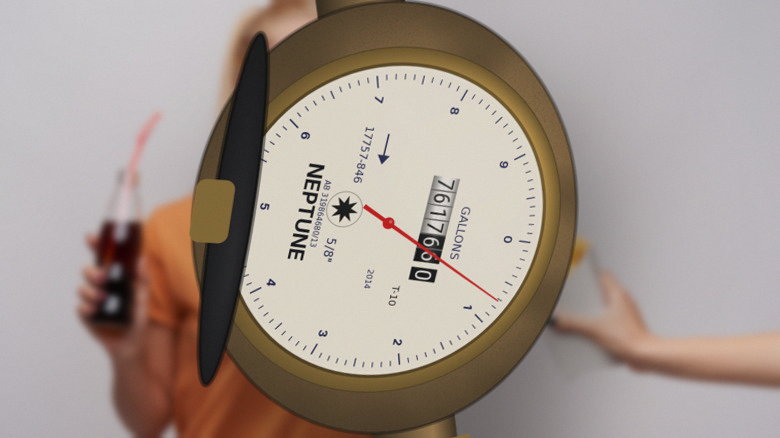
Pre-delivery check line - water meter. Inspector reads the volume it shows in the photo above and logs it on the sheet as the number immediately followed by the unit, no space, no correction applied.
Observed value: 7617660.7gal
